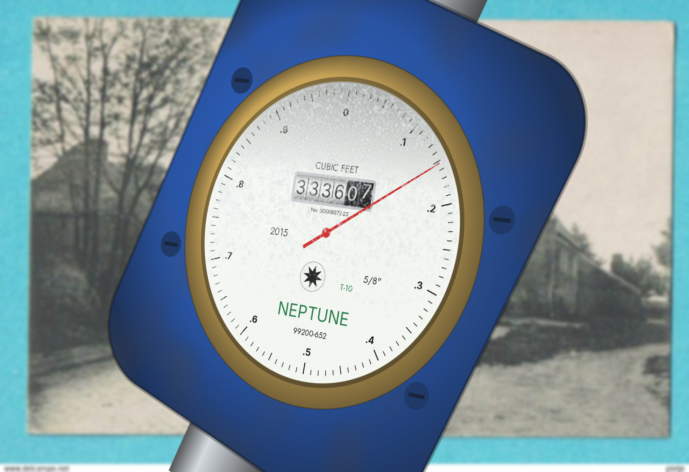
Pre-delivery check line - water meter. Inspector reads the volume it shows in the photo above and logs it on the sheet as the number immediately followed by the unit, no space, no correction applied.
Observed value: 333607.15ft³
